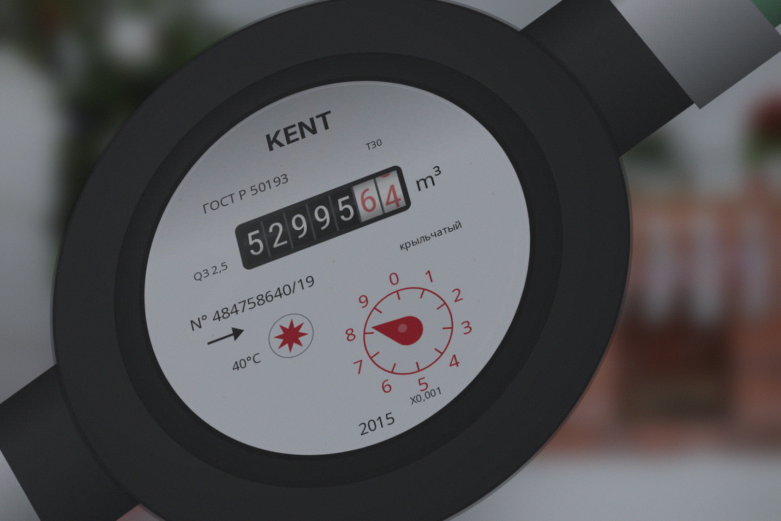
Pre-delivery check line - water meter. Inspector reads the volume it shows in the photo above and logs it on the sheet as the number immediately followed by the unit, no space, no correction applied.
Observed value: 52995.638m³
